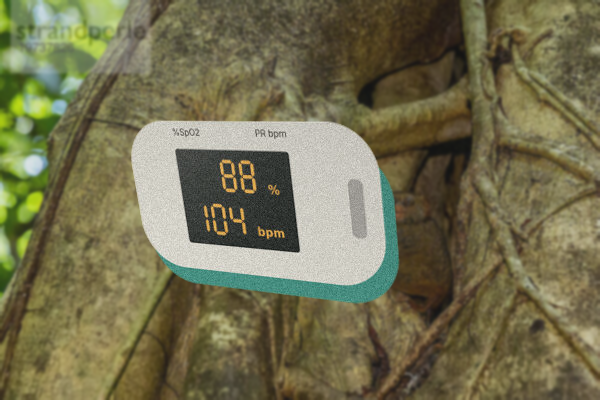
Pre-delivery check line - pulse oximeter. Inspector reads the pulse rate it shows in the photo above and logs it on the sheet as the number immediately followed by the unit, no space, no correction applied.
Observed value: 104bpm
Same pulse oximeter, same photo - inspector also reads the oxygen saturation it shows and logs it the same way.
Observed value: 88%
